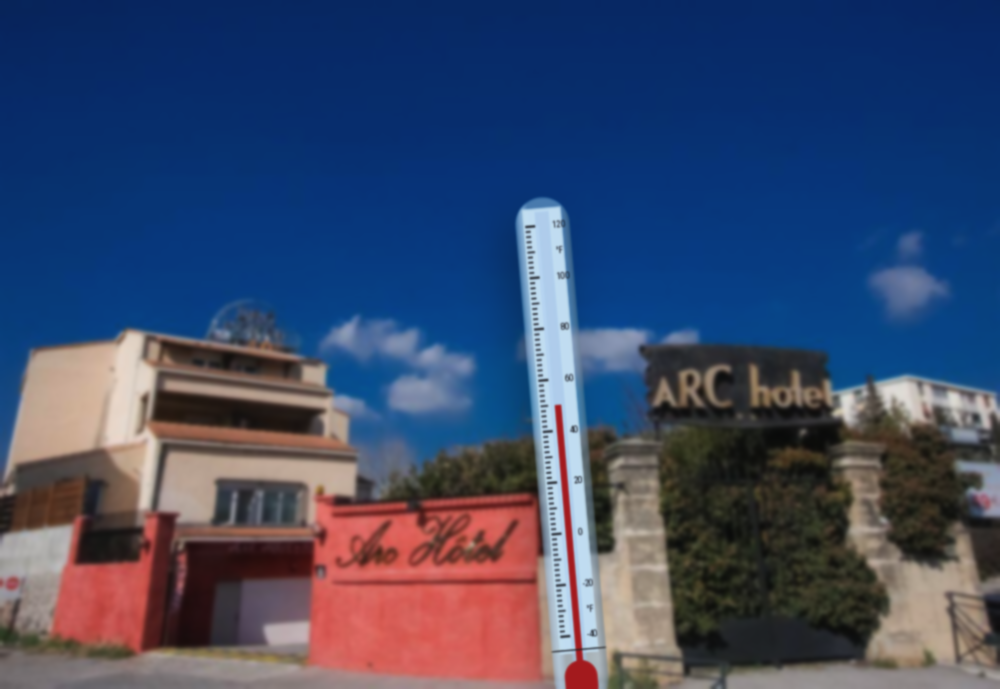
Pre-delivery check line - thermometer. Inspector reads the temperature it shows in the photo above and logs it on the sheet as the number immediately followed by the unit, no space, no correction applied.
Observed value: 50°F
